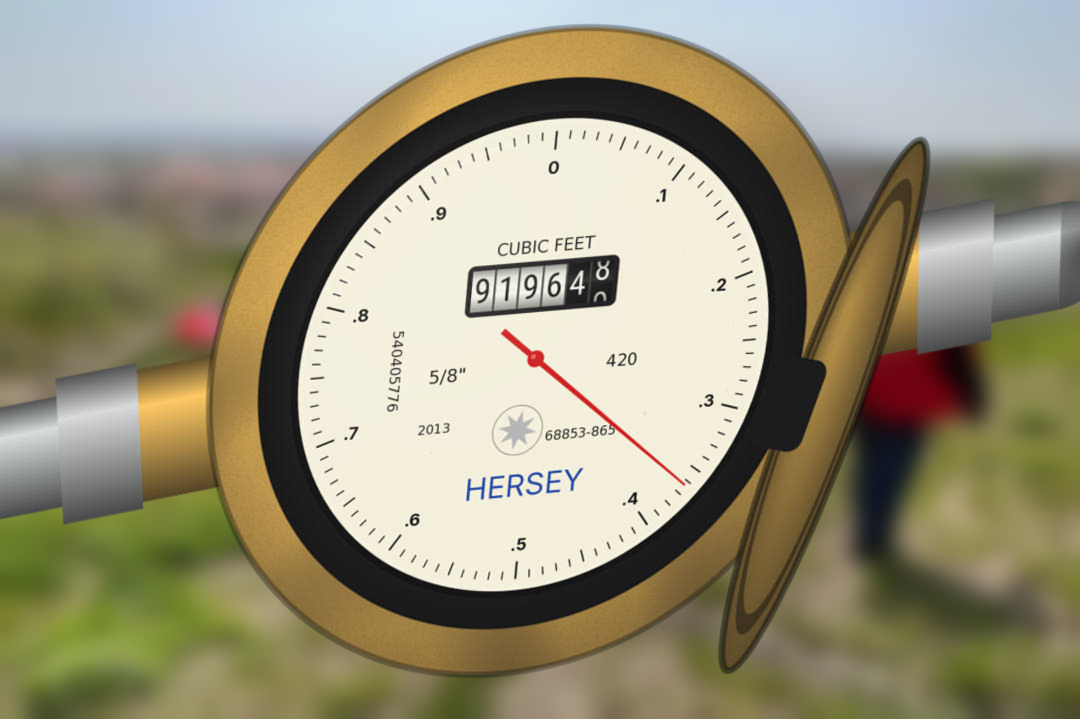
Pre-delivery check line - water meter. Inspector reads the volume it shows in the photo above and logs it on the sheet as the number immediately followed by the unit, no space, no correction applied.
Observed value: 919648.36ft³
